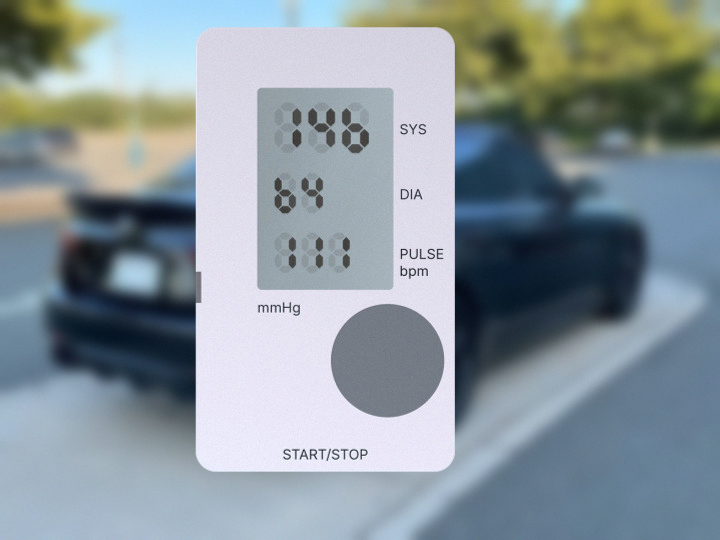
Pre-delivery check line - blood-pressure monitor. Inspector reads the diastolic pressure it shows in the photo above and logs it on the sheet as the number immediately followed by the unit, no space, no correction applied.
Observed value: 64mmHg
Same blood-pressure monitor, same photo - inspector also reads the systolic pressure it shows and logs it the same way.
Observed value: 146mmHg
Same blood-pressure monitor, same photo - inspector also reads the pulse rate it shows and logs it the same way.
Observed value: 111bpm
